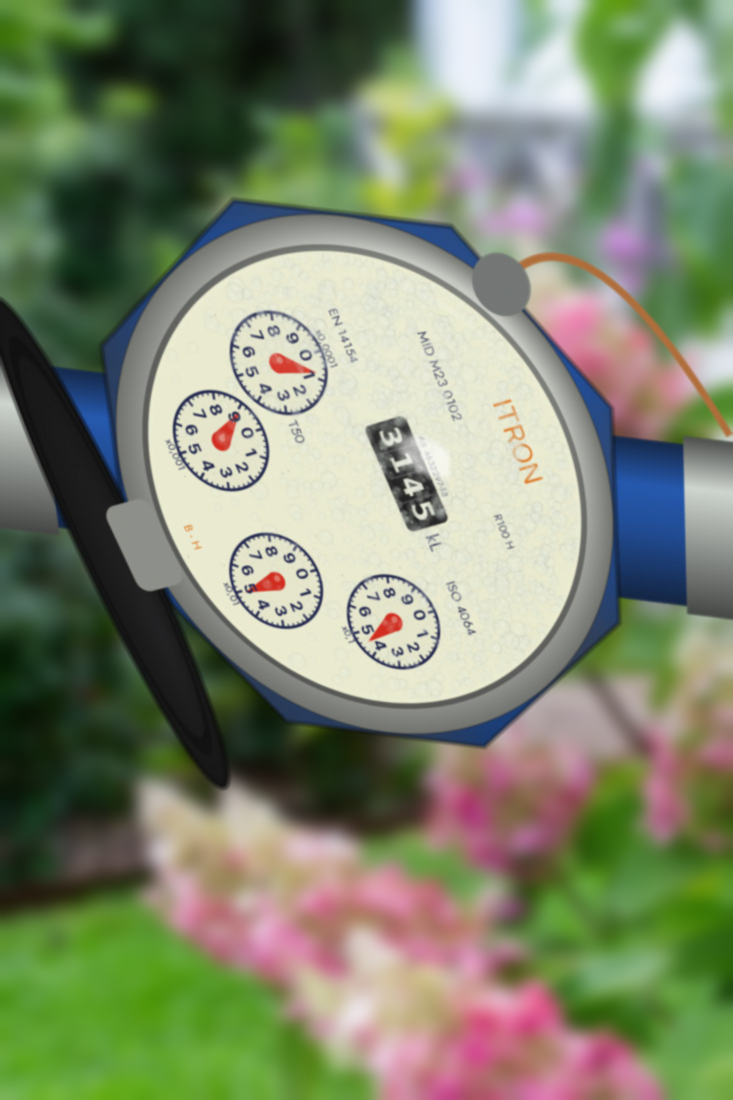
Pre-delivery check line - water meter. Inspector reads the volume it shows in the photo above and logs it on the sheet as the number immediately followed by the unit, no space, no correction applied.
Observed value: 3145.4490kL
